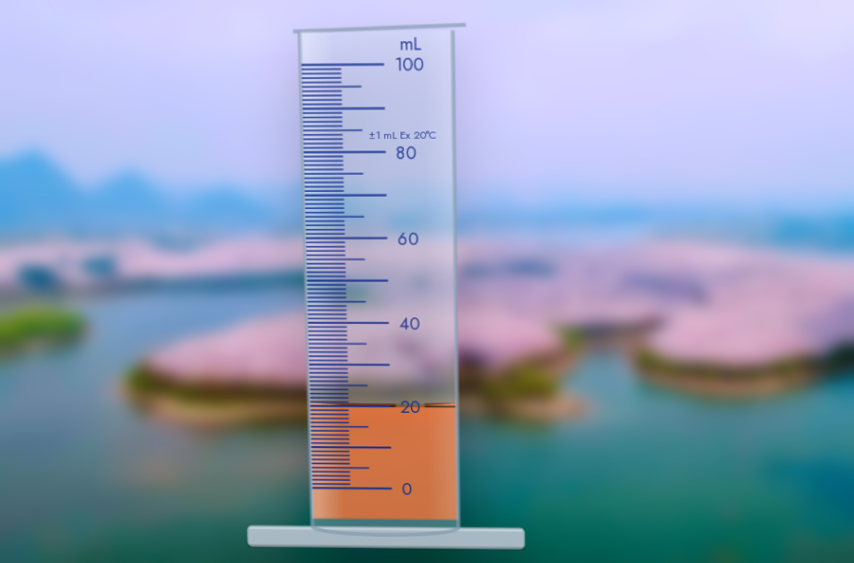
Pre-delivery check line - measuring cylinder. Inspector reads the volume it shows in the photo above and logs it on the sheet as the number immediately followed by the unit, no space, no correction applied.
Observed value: 20mL
